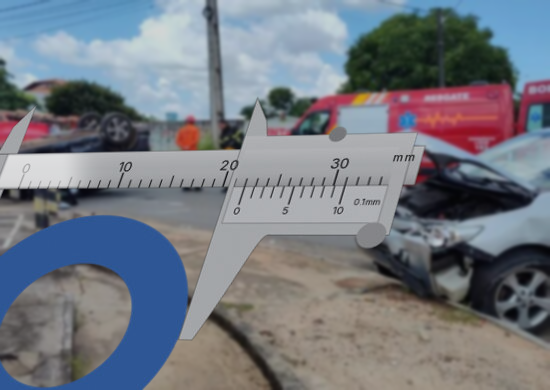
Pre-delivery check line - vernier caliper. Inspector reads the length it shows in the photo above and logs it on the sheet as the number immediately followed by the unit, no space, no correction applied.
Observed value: 22.0mm
